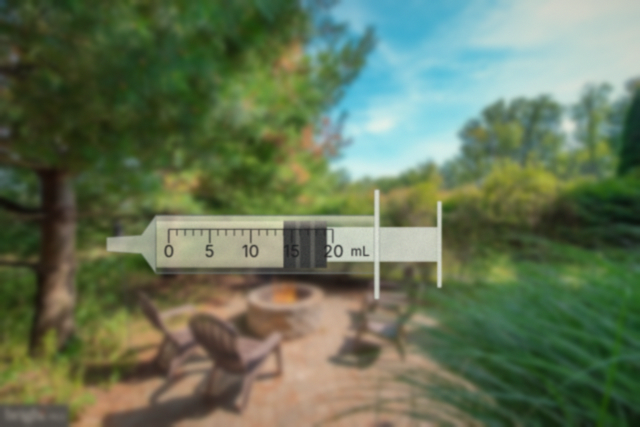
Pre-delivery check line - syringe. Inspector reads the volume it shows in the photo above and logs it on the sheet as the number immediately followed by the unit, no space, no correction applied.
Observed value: 14mL
